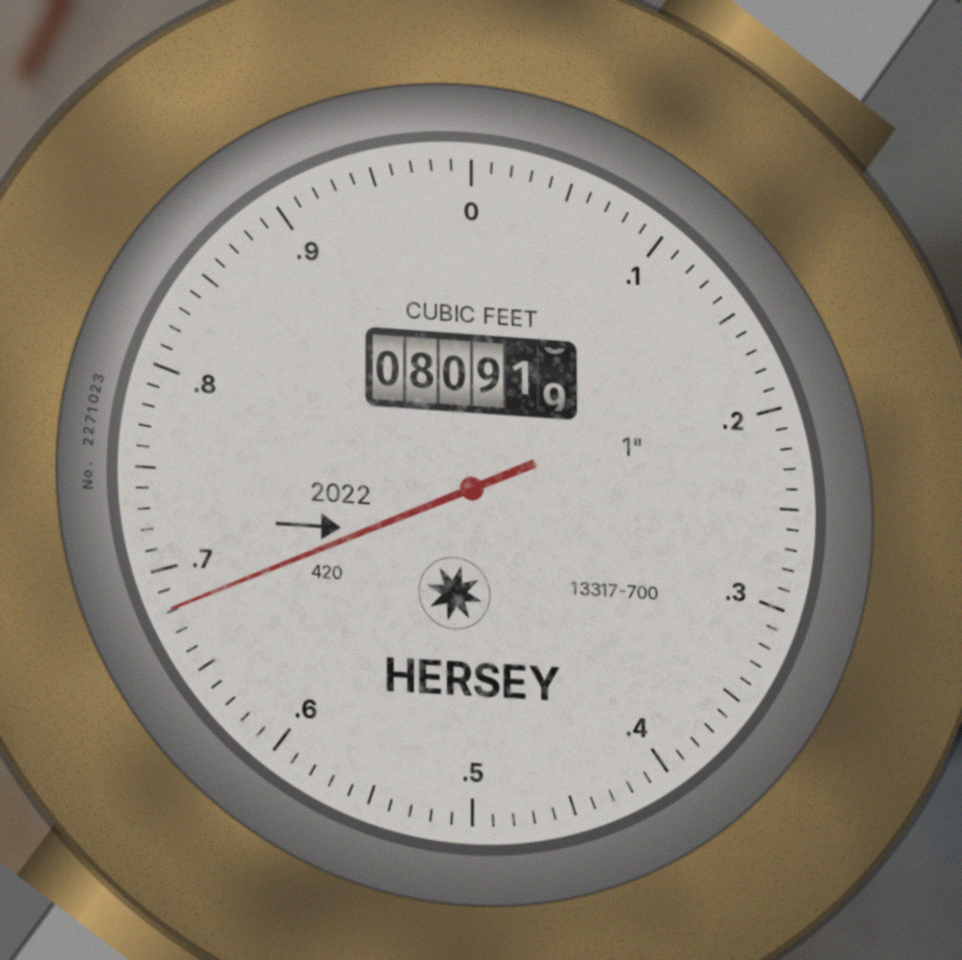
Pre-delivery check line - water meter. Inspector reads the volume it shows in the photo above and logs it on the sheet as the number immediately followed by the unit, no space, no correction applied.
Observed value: 80918.68ft³
